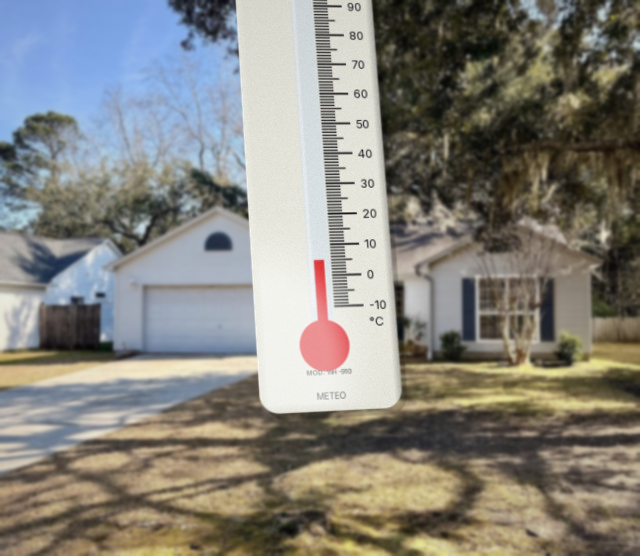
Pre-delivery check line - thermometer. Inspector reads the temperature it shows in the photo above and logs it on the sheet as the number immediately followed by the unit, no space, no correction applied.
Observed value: 5°C
